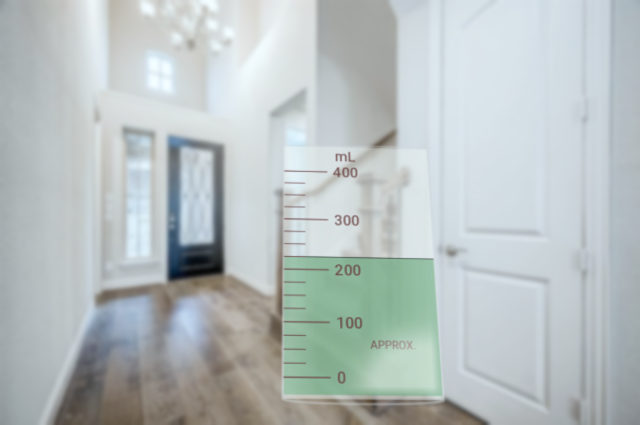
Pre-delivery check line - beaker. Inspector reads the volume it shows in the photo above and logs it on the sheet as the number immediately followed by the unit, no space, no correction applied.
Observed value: 225mL
